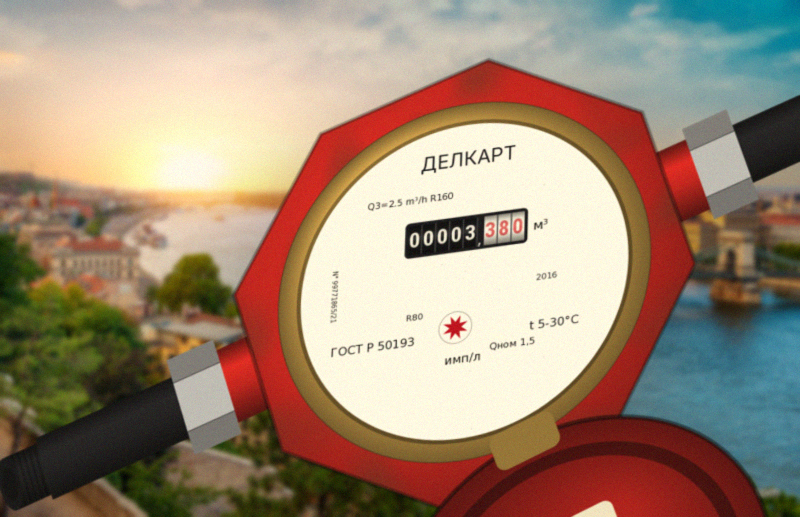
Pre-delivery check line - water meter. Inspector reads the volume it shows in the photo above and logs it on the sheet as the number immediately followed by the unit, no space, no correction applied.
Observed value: 3.380m³
